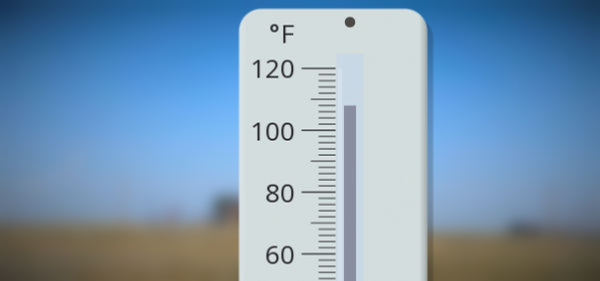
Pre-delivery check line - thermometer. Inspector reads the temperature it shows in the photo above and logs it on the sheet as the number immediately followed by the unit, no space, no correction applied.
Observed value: 108°F
